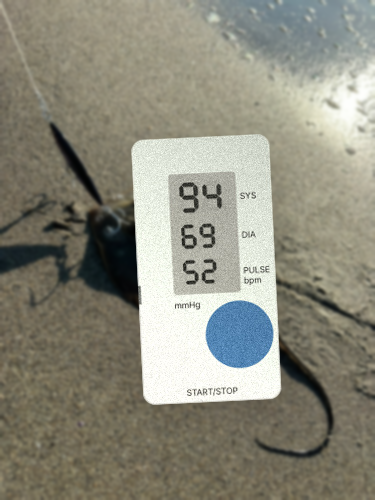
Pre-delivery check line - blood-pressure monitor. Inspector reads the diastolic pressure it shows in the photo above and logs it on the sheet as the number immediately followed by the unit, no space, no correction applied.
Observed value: 69mmHg
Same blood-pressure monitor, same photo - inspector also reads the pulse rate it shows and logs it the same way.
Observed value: 52bpm
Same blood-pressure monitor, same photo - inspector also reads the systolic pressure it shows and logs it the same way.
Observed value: 94mmHg
